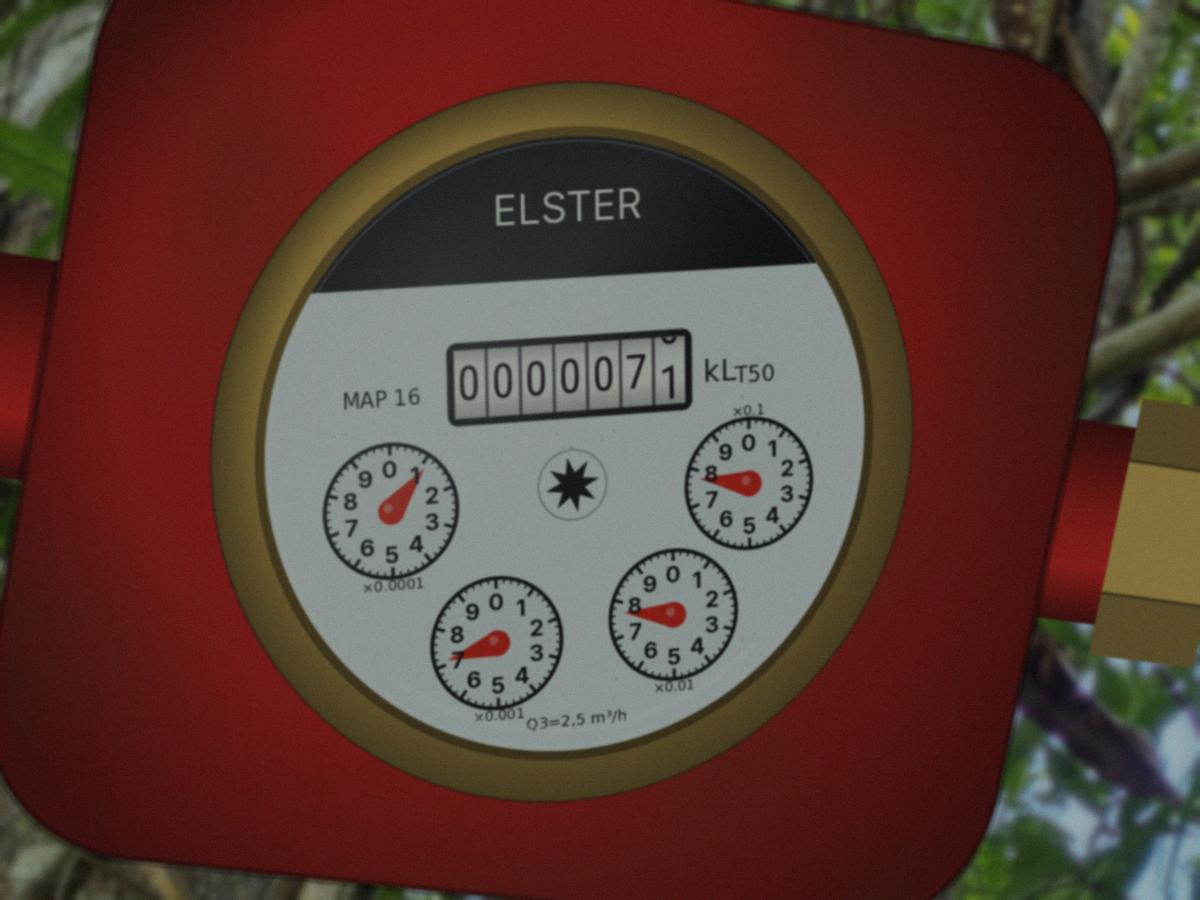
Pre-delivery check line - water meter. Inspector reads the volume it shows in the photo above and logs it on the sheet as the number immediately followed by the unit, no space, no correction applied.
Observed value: 70.7771kL
